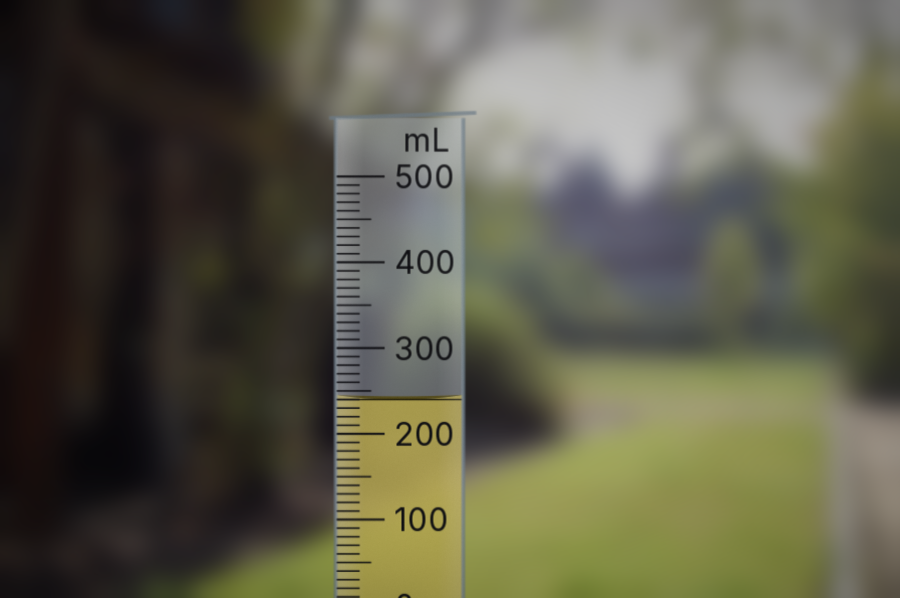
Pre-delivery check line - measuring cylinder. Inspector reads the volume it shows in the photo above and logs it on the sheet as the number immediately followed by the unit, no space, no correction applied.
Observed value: 240mL
